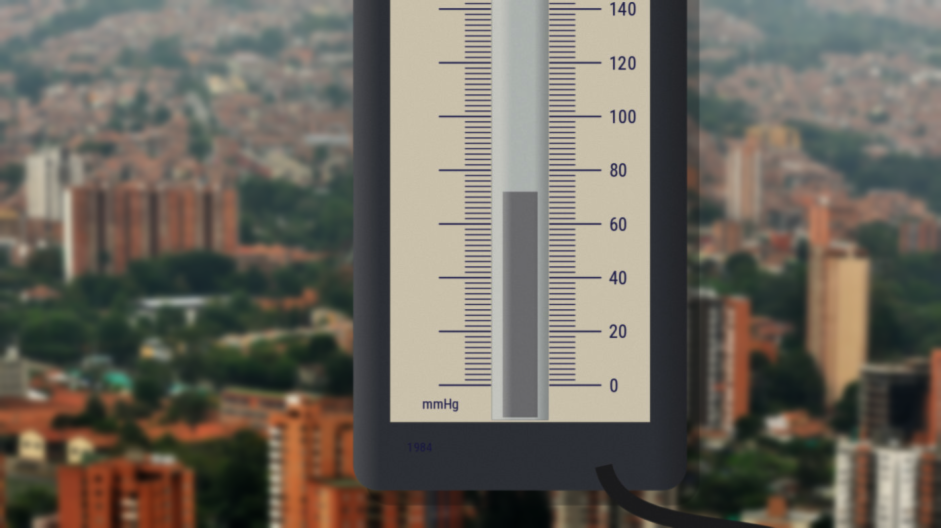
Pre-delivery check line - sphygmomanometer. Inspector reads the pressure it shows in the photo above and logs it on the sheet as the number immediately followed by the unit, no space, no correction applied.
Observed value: 72mmHg
